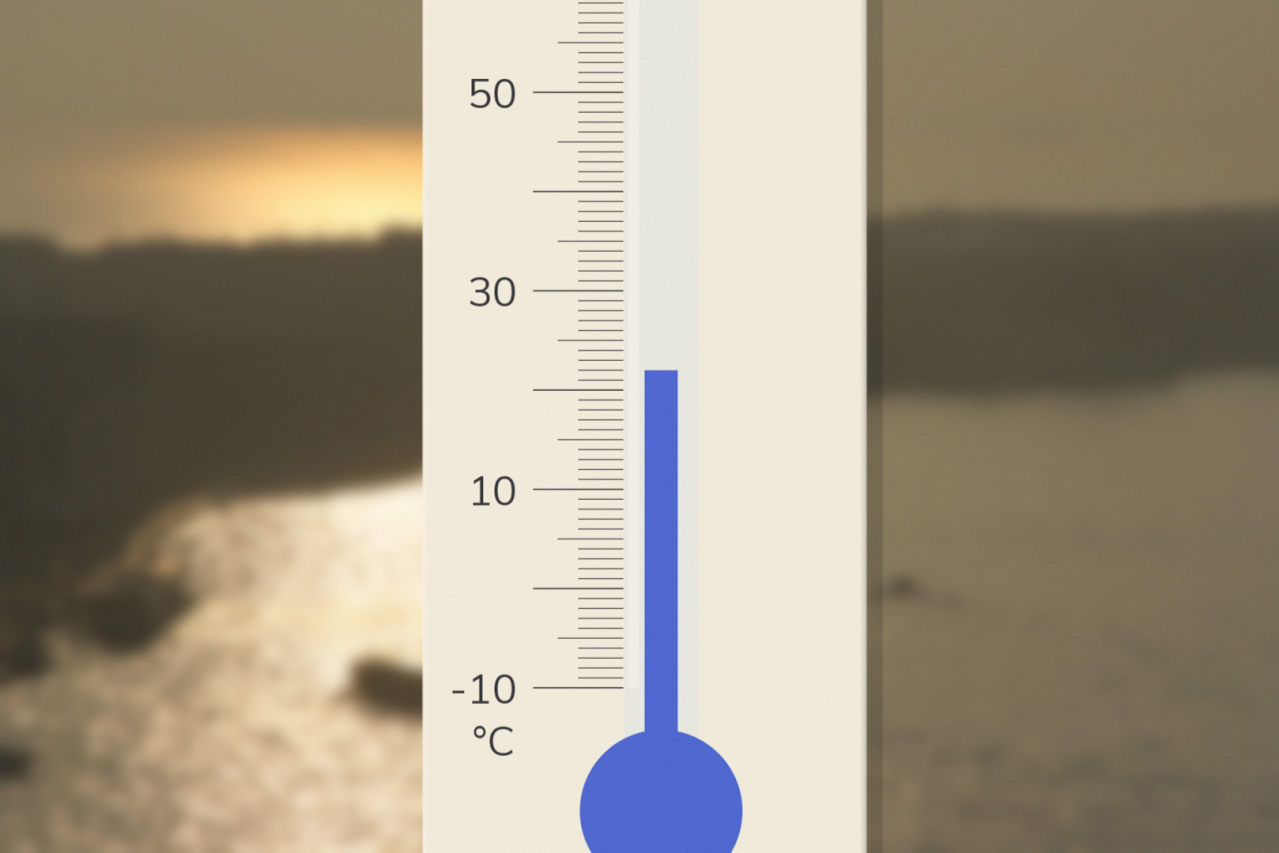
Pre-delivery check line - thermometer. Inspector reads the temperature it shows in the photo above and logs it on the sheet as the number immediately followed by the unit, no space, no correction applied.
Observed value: 22°C
